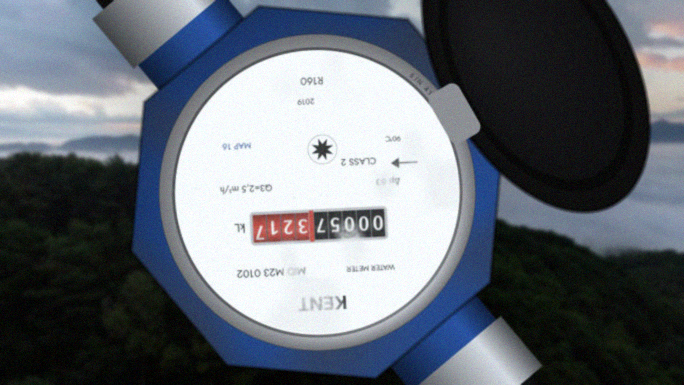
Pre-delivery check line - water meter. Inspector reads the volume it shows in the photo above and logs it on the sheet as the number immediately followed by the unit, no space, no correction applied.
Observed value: 57.3217kL
